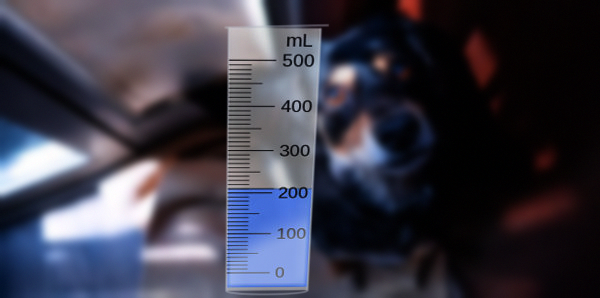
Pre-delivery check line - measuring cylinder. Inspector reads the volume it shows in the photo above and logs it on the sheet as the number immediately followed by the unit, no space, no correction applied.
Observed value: 210mL
